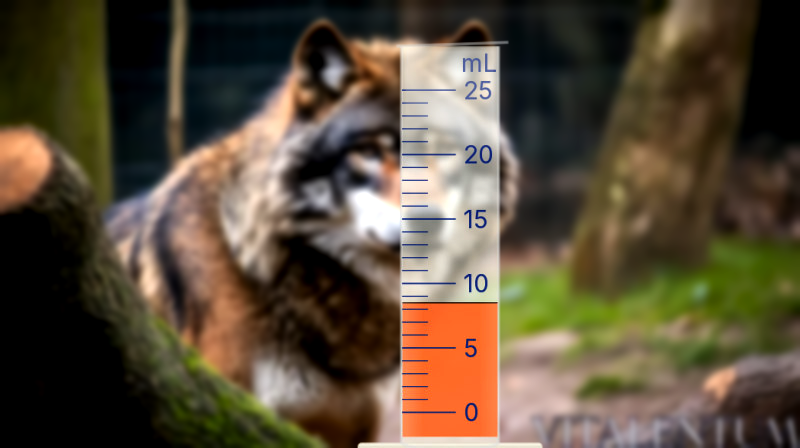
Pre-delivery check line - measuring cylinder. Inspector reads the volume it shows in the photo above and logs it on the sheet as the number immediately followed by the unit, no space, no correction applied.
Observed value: 8.5mL
